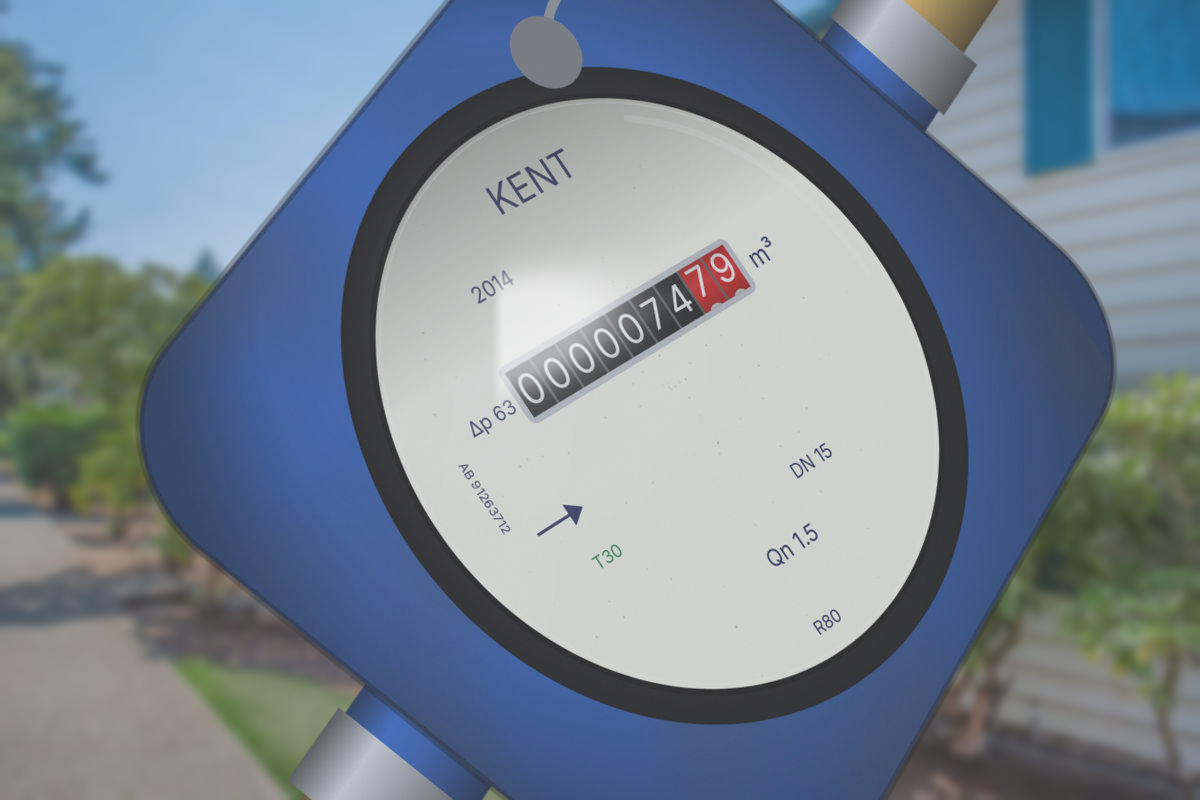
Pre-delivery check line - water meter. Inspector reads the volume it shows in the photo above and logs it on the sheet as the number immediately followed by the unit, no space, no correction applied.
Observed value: 74.79m³
